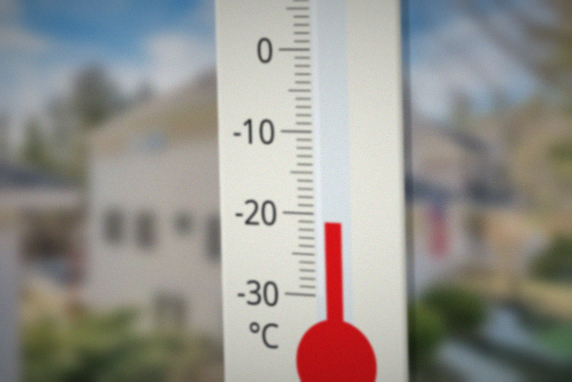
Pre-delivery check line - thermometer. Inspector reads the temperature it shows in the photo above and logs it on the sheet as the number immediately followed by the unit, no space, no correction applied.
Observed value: -21°C
